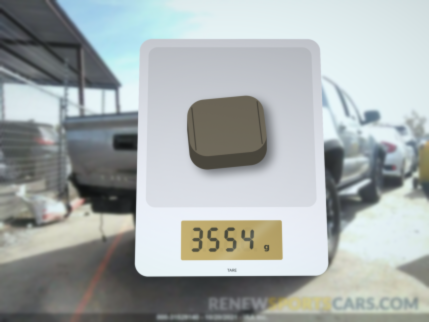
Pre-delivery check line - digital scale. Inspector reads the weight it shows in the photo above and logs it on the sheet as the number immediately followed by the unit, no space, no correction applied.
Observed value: 3554g
